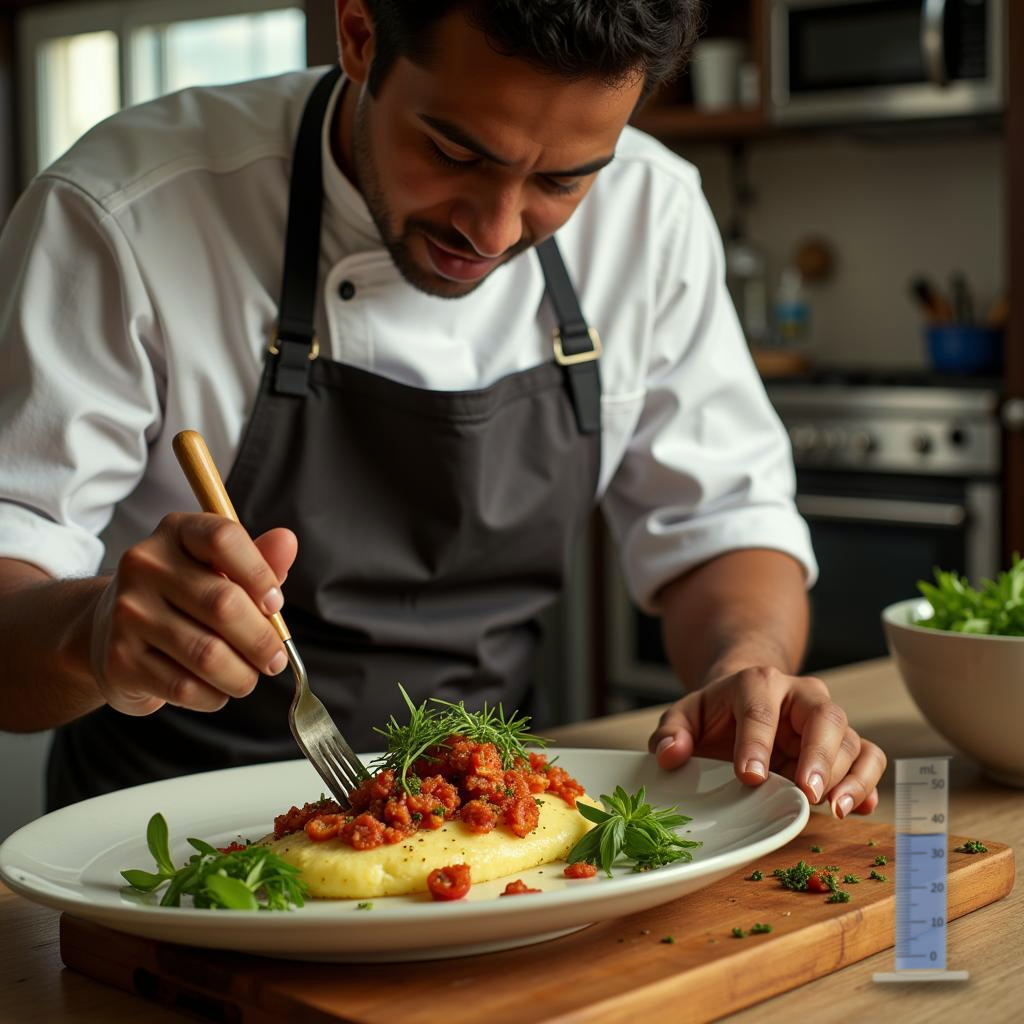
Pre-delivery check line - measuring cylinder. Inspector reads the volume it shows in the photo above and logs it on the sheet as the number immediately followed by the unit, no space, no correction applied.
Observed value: 35mL
